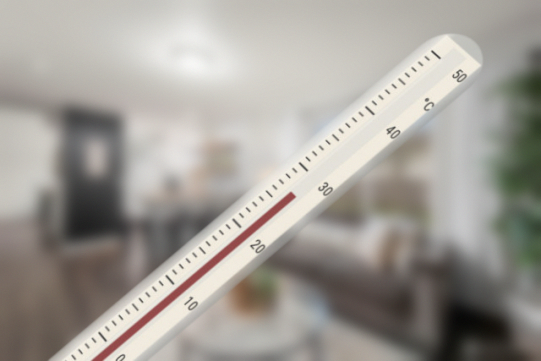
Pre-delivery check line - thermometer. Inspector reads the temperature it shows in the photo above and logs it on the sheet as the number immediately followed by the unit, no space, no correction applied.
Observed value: 27°C
